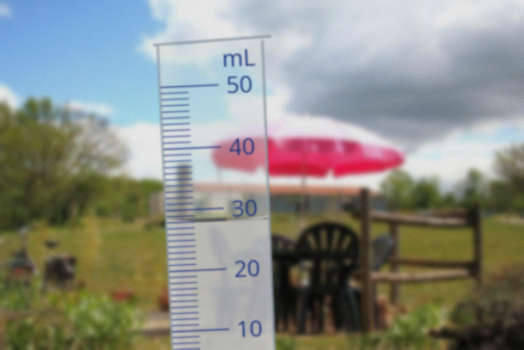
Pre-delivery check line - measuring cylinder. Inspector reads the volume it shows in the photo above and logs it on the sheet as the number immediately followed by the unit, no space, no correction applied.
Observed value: 28mL
